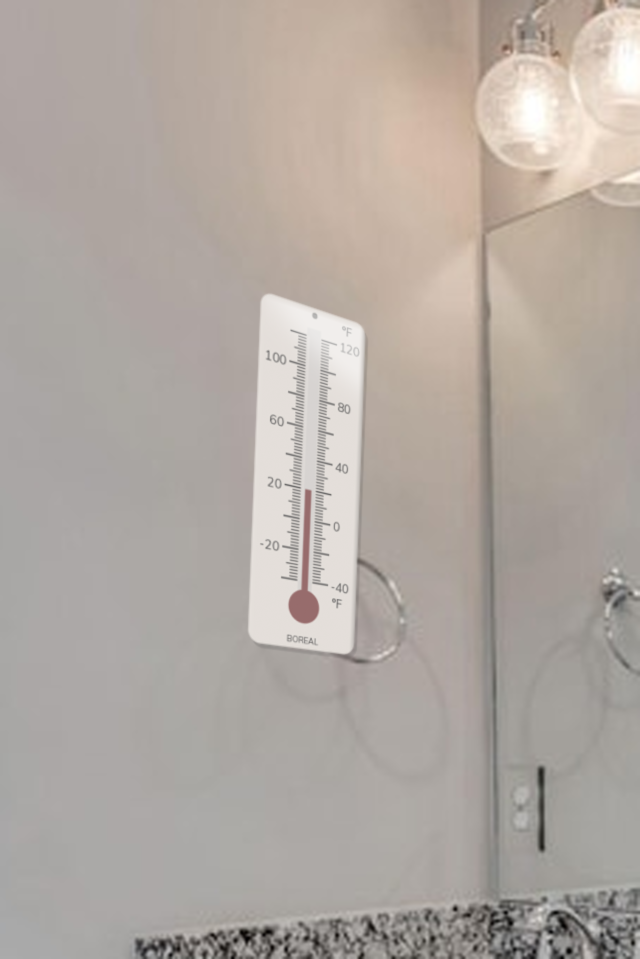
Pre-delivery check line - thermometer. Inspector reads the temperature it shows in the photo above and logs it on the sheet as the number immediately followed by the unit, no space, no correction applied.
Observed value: 20°F
